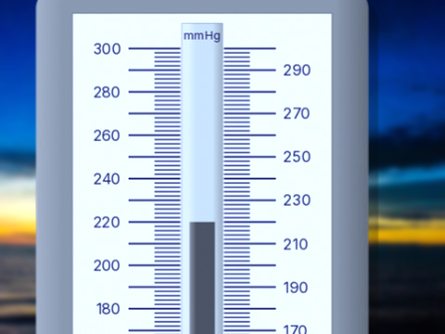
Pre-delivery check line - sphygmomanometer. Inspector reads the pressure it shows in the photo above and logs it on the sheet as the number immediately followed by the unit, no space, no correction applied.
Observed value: 220mmHg
